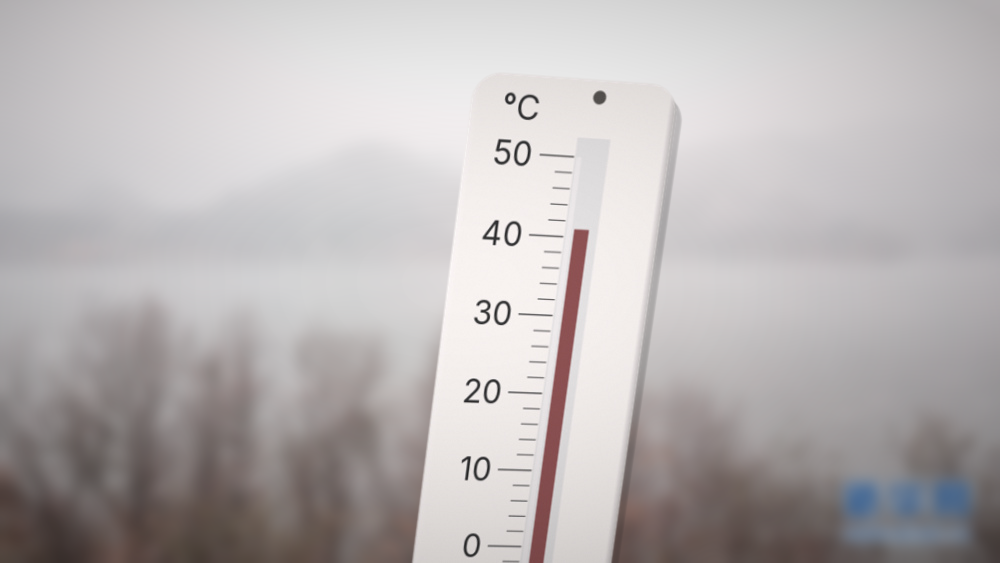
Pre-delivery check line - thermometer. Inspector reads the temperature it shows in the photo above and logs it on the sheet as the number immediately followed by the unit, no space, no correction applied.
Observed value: 41°C
